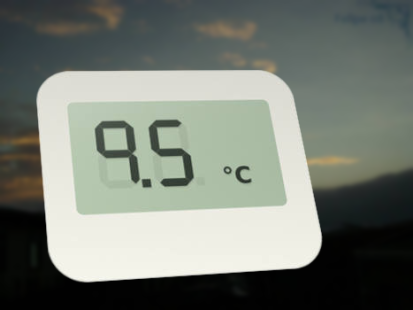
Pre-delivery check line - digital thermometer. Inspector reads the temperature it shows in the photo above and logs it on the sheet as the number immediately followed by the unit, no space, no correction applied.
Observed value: 9.5°C
